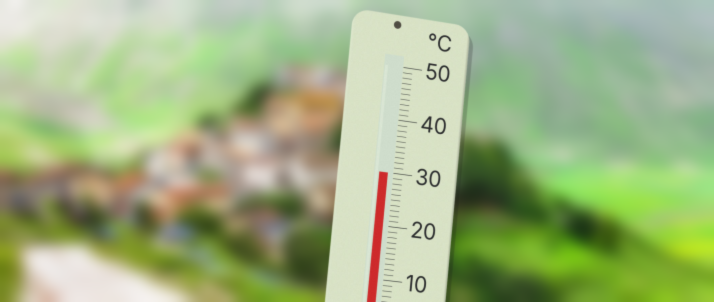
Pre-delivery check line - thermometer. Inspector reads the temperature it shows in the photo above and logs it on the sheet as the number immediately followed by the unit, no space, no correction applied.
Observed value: 30°C
